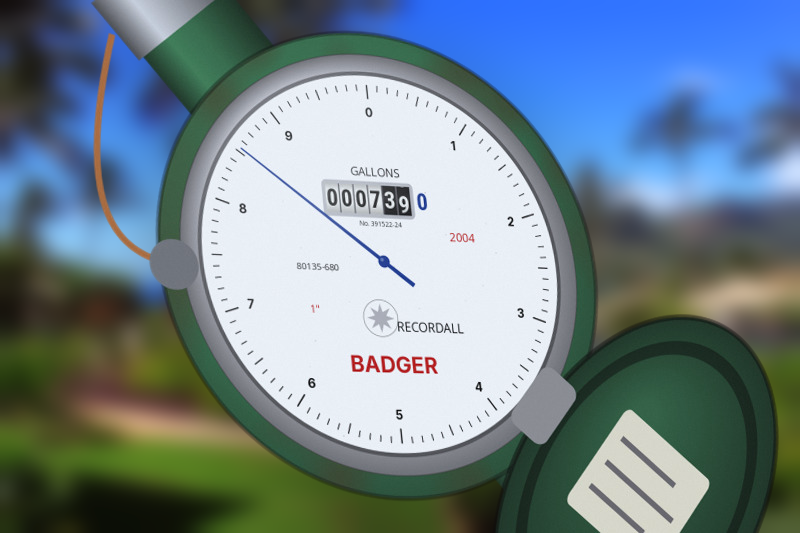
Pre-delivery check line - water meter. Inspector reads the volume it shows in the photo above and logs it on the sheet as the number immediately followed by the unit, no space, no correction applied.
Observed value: 7388.5gal
